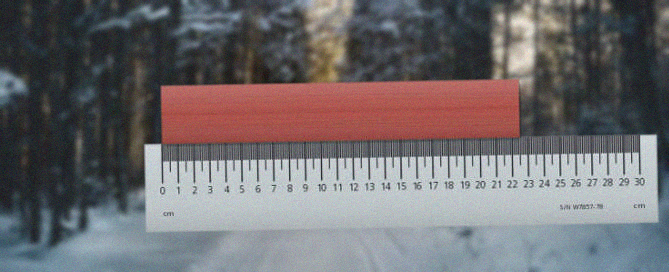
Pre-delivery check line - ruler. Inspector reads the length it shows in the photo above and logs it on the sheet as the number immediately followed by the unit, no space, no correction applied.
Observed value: 22.5cm
